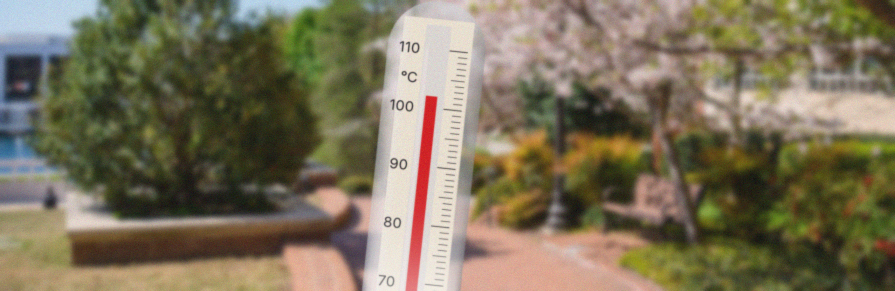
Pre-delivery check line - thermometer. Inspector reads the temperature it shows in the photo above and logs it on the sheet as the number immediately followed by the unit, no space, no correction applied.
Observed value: 102°C
